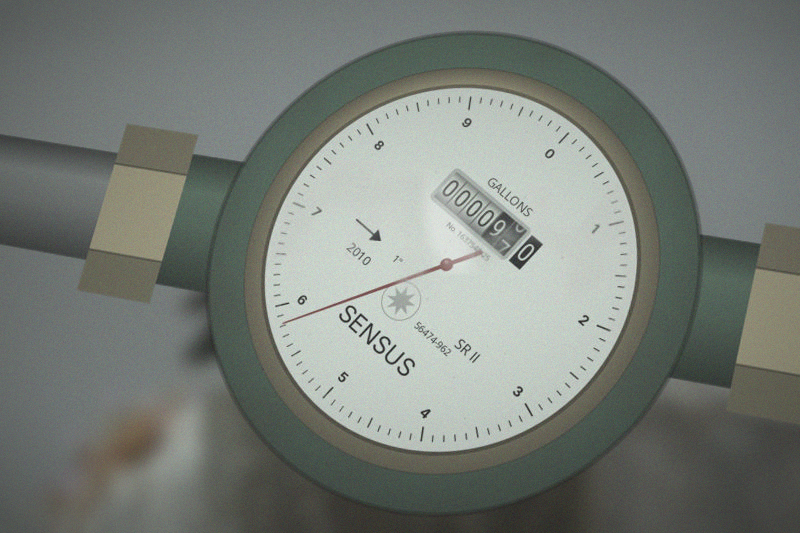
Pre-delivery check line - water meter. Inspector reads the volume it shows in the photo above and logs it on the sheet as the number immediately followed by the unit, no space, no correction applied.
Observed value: 965.8gal
